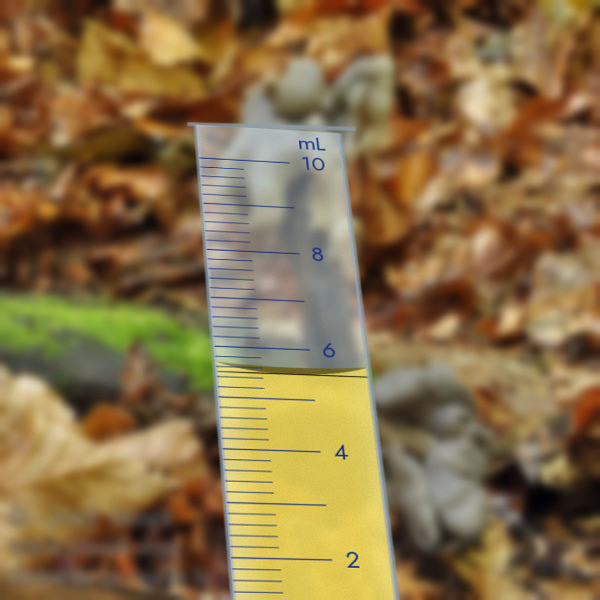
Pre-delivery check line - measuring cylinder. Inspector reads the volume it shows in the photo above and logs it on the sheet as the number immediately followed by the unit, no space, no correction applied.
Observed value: 5.5mL
